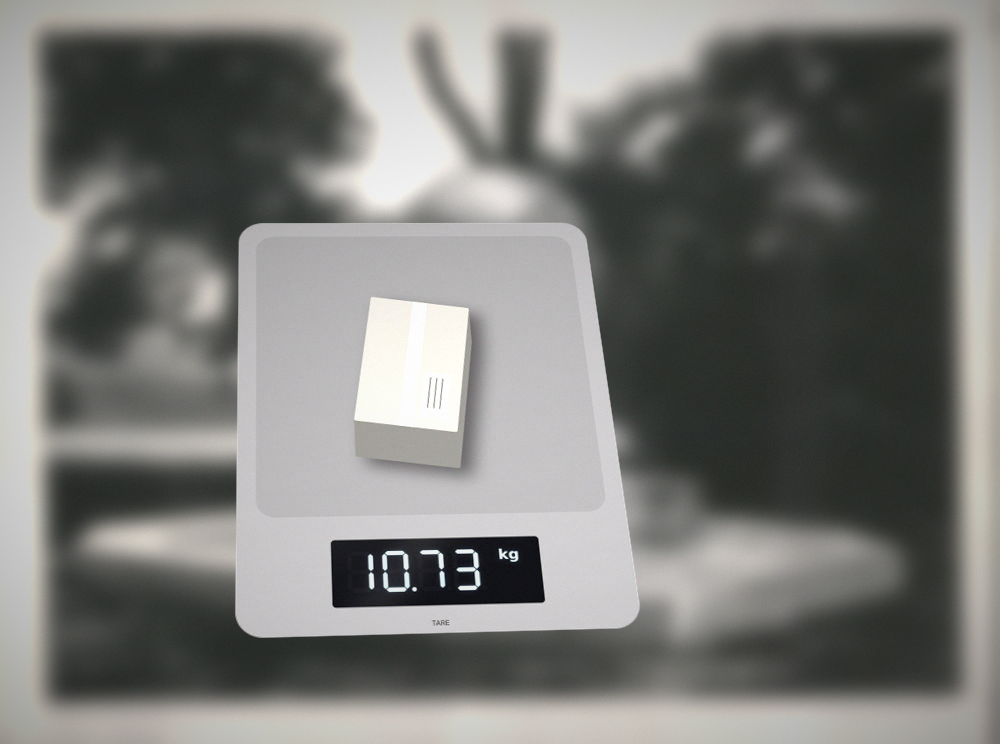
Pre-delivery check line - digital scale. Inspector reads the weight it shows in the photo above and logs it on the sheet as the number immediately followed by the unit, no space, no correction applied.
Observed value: 10.73kg
